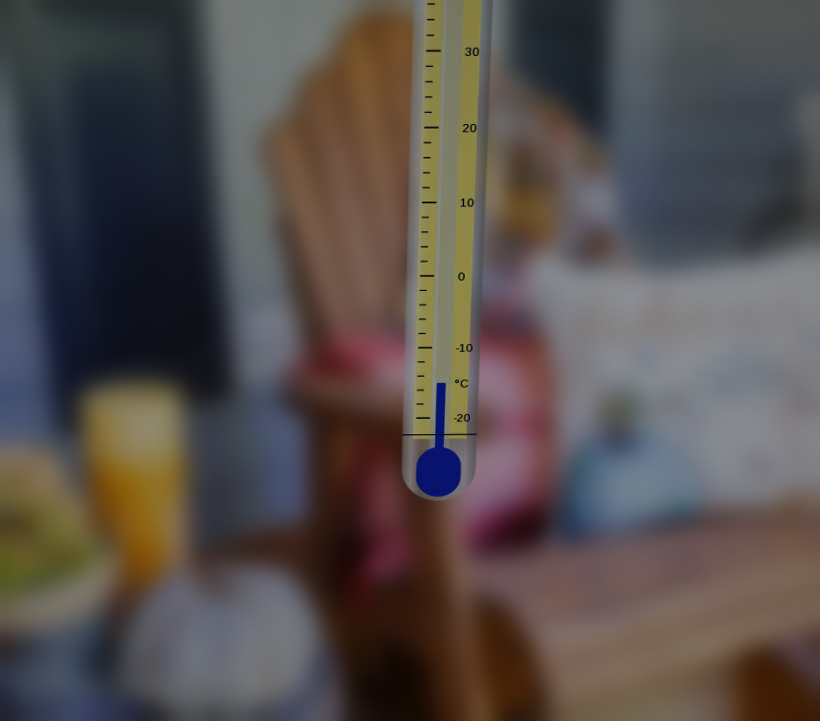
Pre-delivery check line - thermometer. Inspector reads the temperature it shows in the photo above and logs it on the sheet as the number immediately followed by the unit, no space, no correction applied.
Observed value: -15°C
